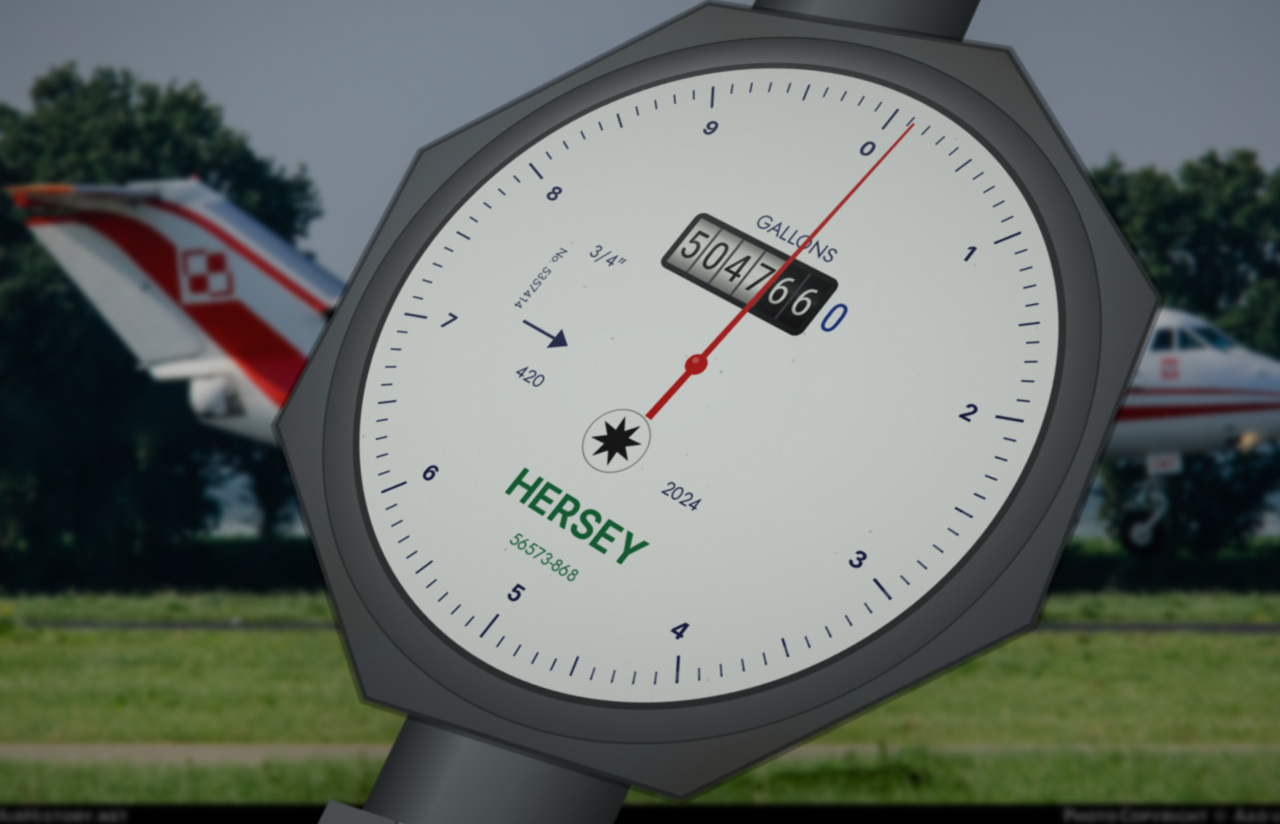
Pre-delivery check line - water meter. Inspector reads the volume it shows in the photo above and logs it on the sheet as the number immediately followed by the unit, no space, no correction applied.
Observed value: 5047660.1gal
